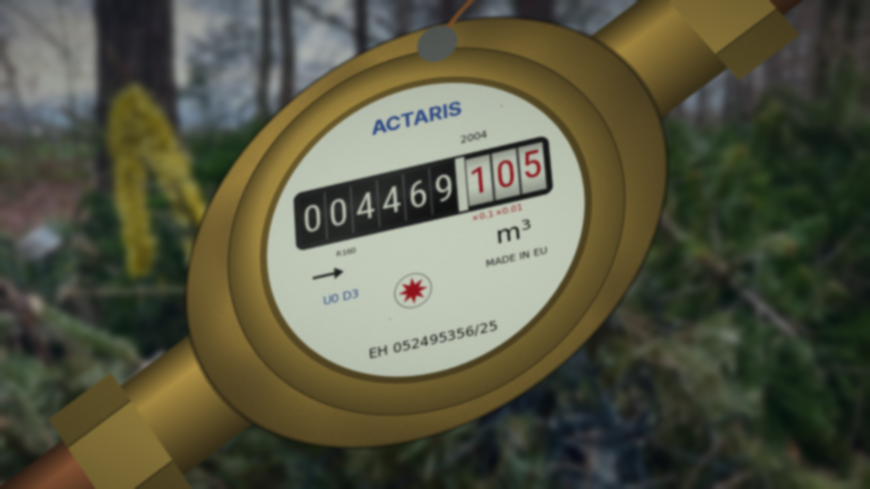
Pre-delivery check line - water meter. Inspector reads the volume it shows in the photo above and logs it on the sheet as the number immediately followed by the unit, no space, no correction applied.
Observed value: 4469.105m³
